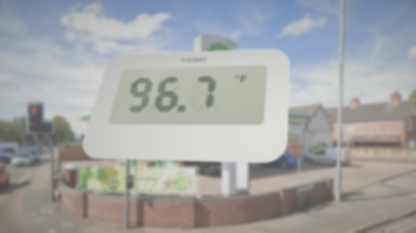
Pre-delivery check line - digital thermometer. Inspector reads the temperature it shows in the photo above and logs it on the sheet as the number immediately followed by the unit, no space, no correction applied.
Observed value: 96.7°F
